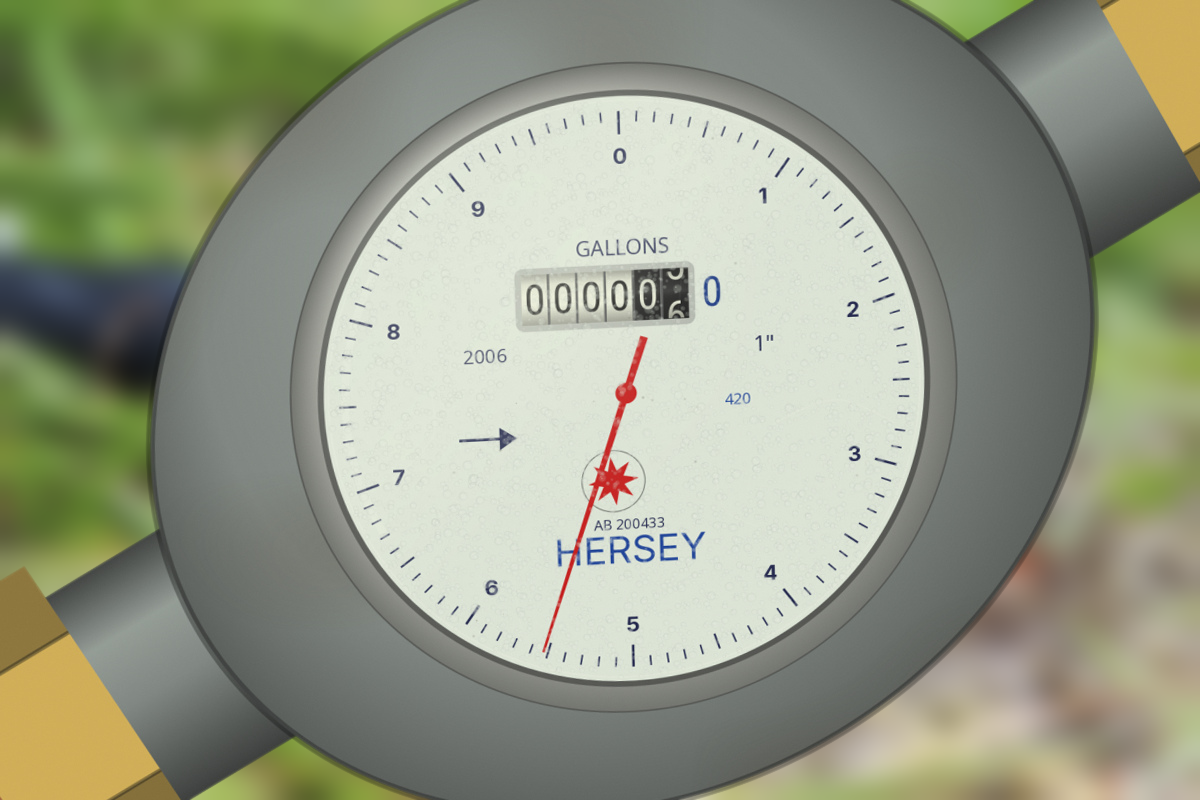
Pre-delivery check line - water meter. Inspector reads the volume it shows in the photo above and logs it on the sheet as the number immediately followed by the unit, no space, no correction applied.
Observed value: 55.5gal
